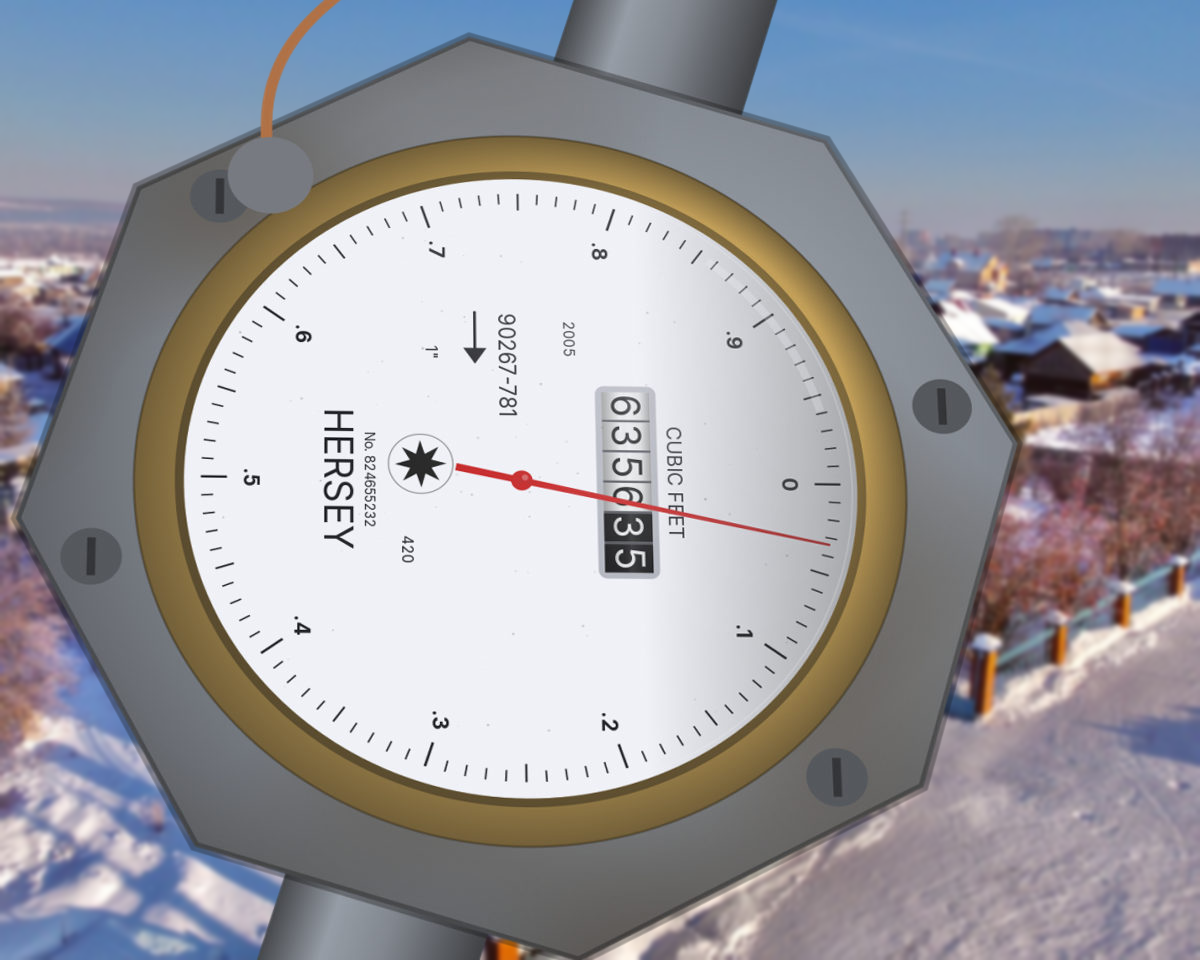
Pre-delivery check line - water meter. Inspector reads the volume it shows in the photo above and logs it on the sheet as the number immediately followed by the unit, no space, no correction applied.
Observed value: 635635.03ft³
